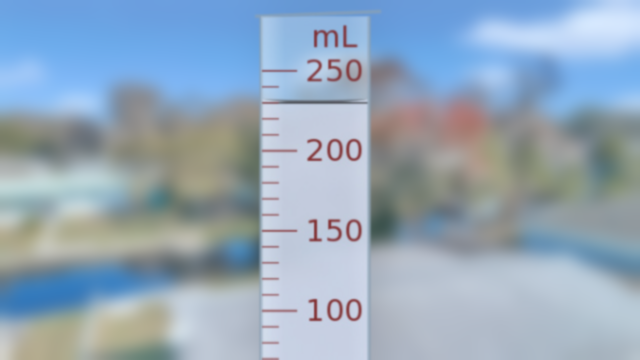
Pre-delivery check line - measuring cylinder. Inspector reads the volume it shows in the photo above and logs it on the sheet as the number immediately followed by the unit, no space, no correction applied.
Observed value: 230mL
